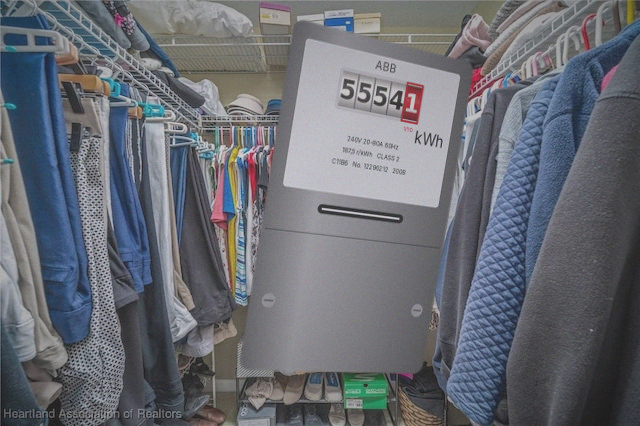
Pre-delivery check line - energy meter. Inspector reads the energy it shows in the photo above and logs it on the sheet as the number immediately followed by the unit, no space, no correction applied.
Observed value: 5554.1kWh
